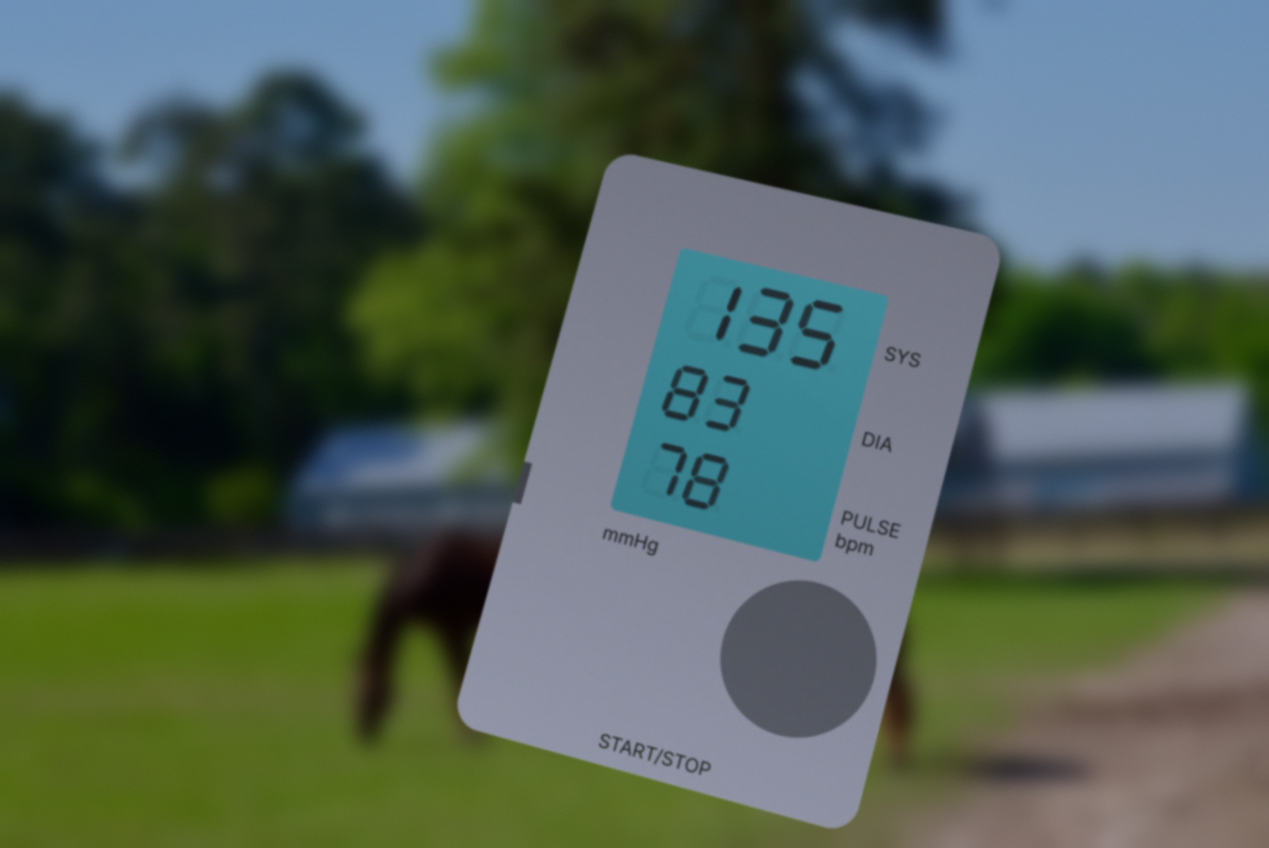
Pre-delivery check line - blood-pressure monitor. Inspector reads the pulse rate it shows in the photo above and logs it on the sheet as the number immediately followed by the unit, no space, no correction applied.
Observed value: 78bpm
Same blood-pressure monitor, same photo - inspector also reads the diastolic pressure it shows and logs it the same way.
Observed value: 83mmHg
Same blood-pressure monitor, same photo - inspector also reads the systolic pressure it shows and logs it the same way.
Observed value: 135mmHg
